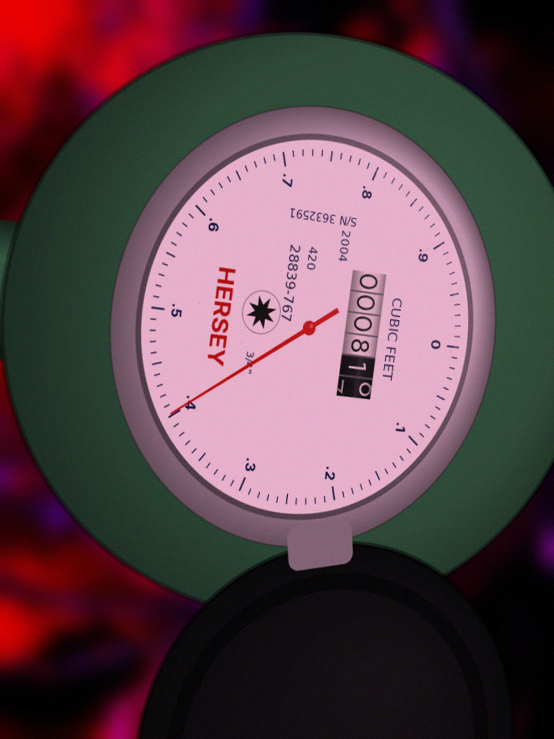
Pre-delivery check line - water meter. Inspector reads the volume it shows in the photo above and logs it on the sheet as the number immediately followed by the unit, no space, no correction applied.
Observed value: 816.40ft³
